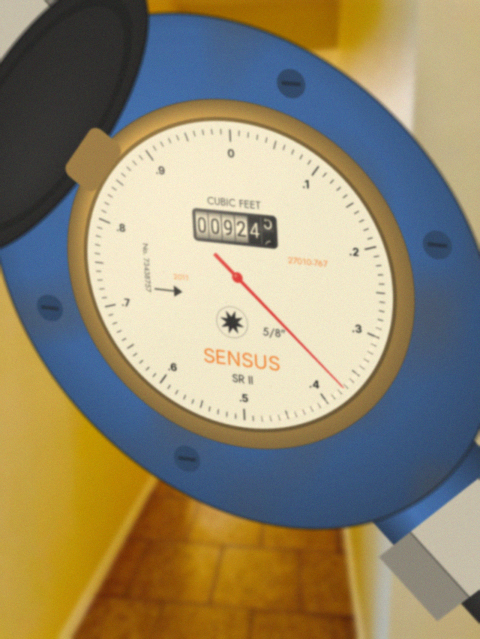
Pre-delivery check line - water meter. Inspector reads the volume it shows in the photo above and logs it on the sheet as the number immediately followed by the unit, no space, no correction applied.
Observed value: 9245.37ft³
